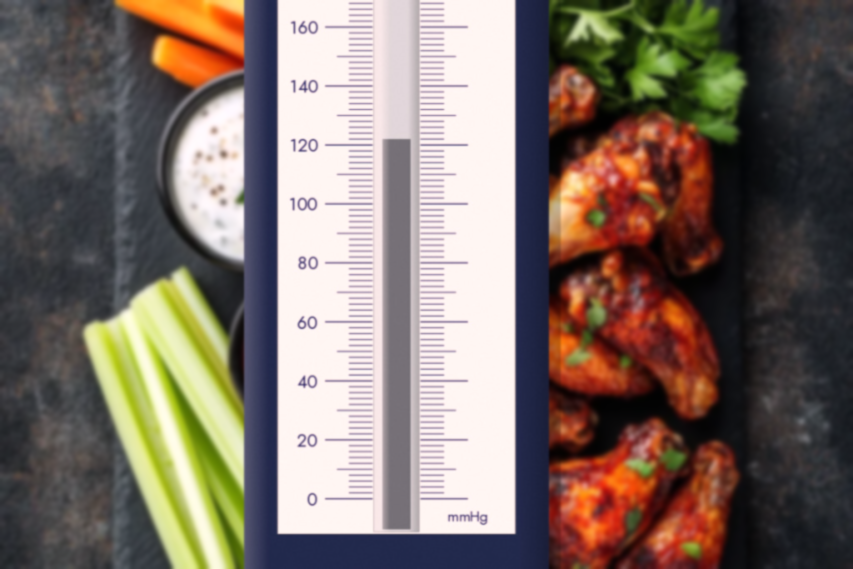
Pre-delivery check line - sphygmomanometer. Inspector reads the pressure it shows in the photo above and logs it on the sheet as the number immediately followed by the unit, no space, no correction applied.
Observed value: 122mmHg
